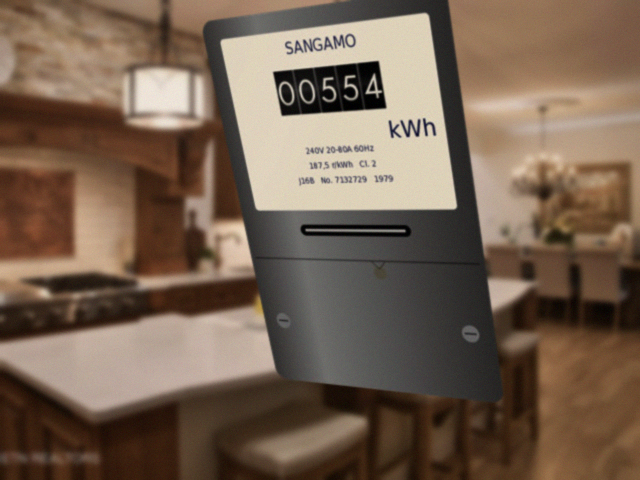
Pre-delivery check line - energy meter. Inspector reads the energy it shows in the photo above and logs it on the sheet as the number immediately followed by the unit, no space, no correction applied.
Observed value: 554kWh
